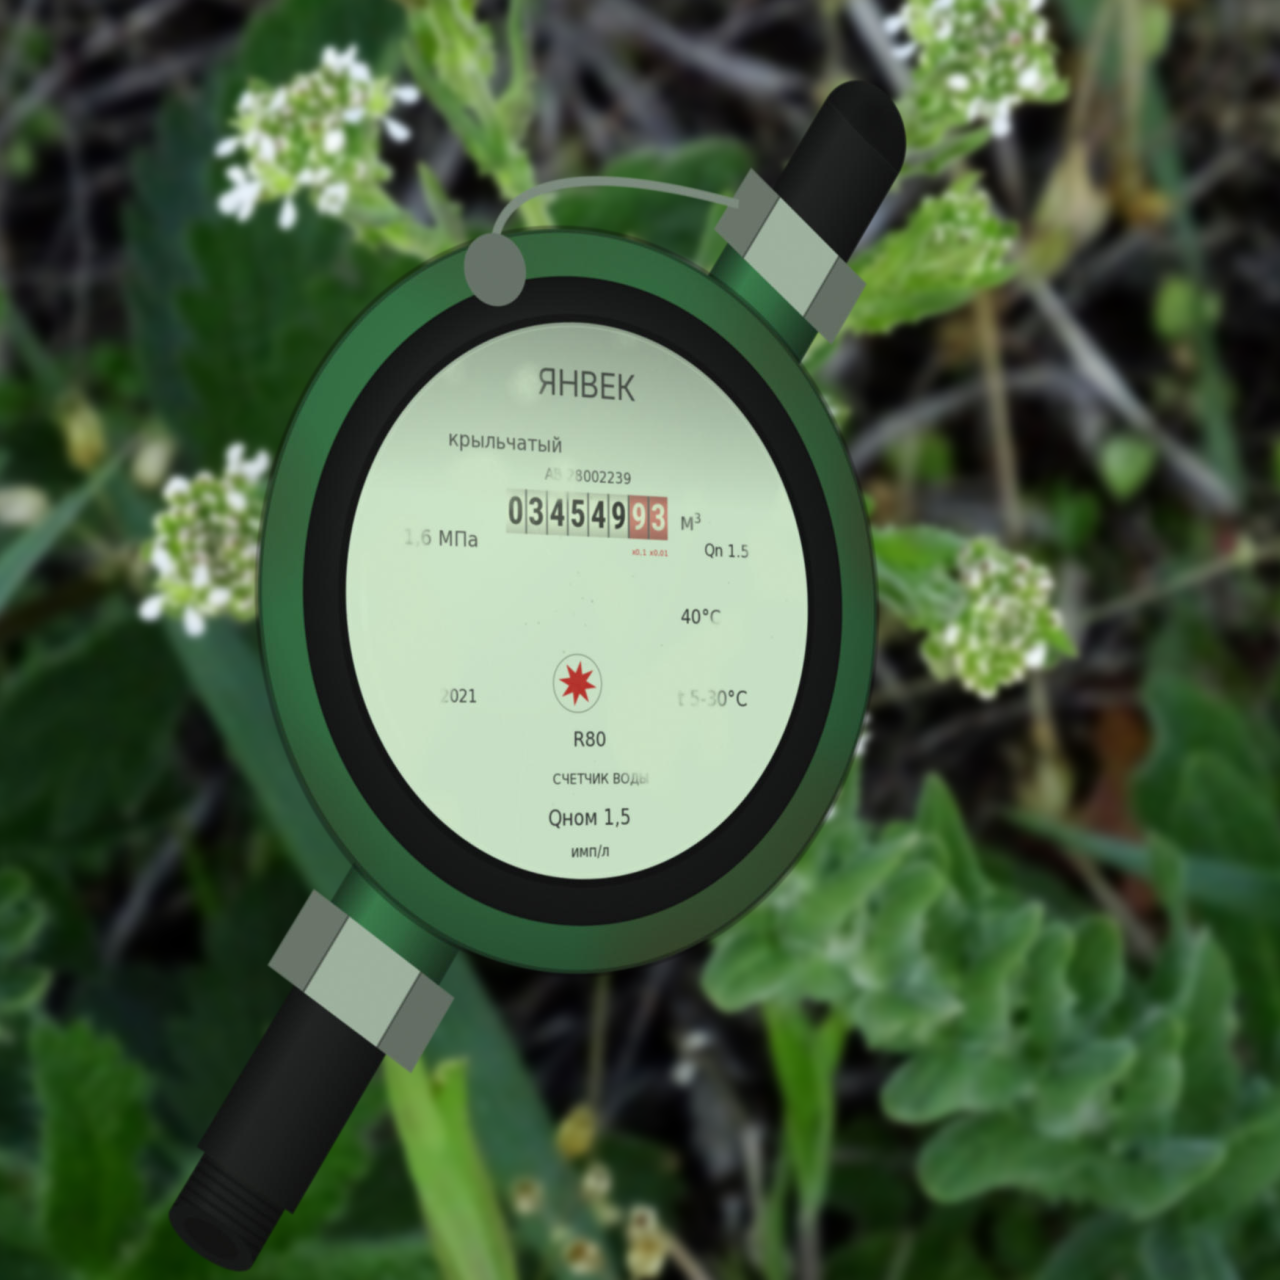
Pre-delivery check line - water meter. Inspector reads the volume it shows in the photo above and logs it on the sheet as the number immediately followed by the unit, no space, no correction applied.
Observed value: 34549.93m³
